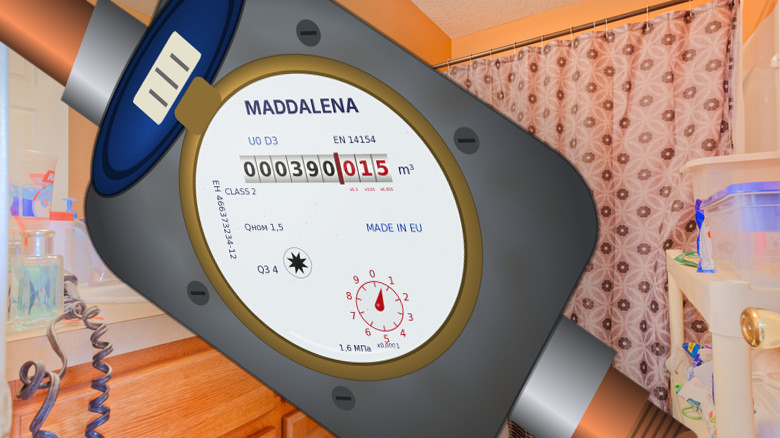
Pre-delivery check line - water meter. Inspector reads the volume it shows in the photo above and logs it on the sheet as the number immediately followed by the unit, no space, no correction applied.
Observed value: 390.0150m³
